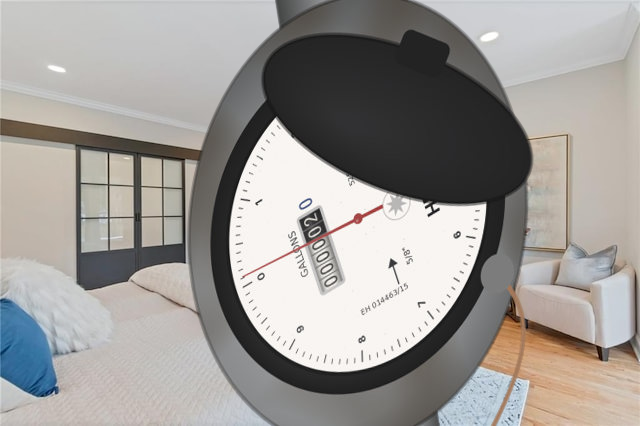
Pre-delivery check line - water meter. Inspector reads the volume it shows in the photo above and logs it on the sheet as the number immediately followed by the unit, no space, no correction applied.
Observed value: 20.1gal
